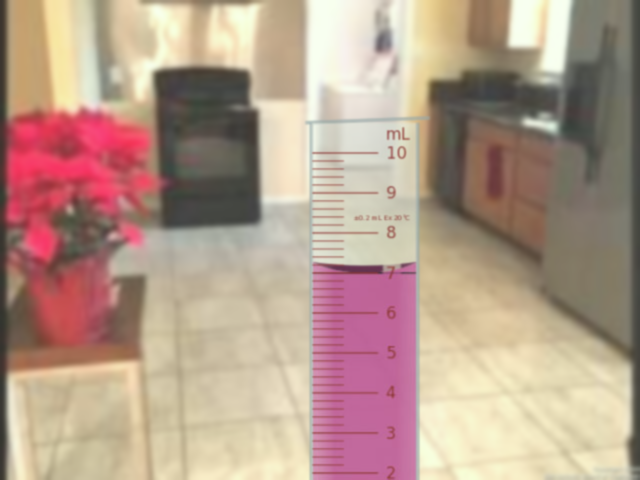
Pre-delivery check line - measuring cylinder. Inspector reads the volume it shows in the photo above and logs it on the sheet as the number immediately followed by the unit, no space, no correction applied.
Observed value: 7mL
